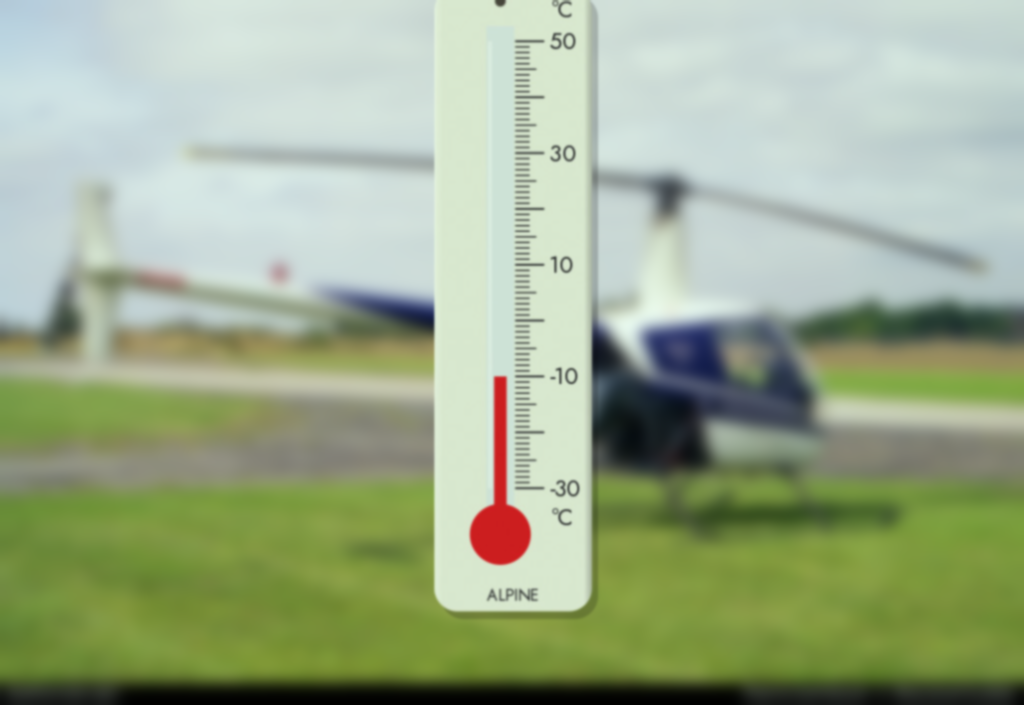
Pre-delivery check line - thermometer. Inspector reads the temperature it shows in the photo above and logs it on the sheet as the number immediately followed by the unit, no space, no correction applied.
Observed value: -10°C
